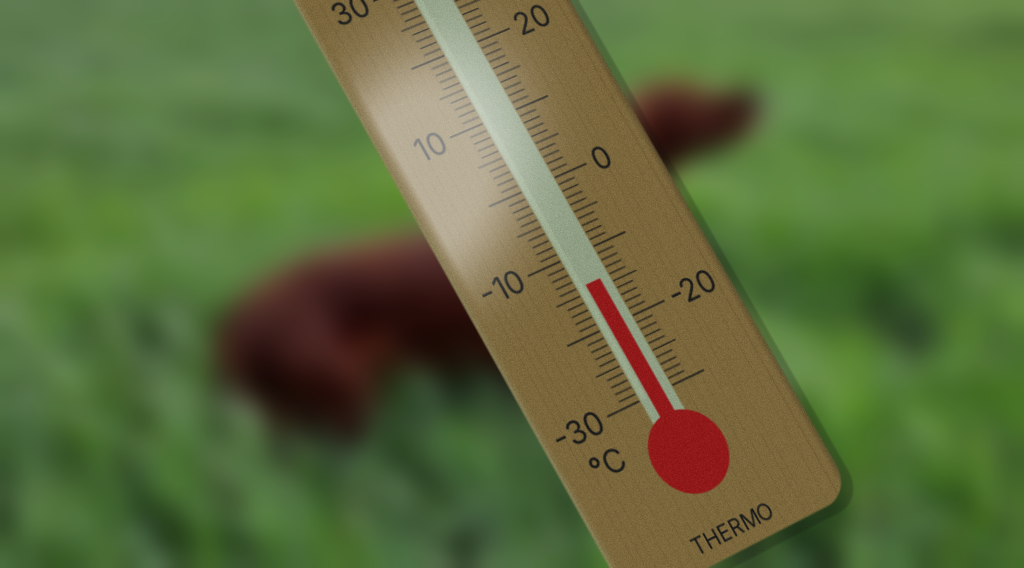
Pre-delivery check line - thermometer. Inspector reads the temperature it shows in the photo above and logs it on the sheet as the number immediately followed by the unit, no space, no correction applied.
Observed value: -14°C
